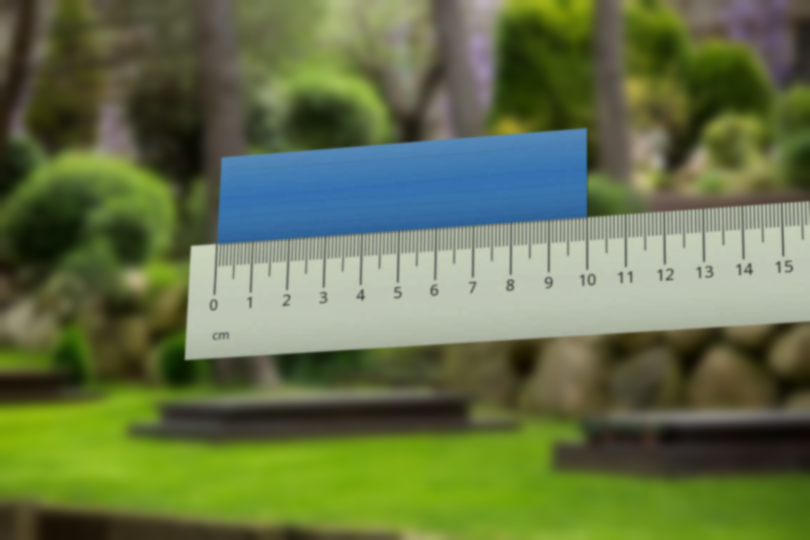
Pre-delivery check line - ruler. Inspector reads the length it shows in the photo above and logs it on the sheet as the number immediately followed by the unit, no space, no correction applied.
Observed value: 10cm
